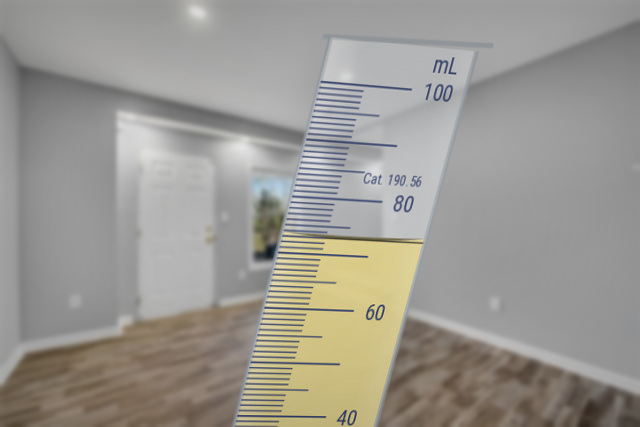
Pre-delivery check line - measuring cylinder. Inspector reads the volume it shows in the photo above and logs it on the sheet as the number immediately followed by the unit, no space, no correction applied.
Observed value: 73mL
